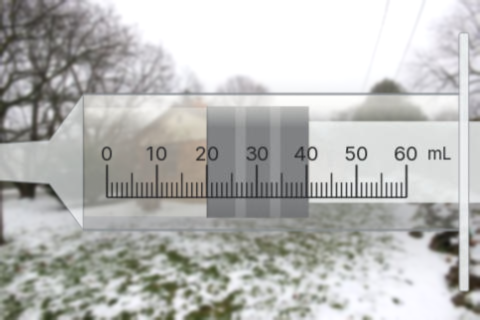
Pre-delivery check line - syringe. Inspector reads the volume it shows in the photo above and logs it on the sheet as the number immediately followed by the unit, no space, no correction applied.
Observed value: 20mL
